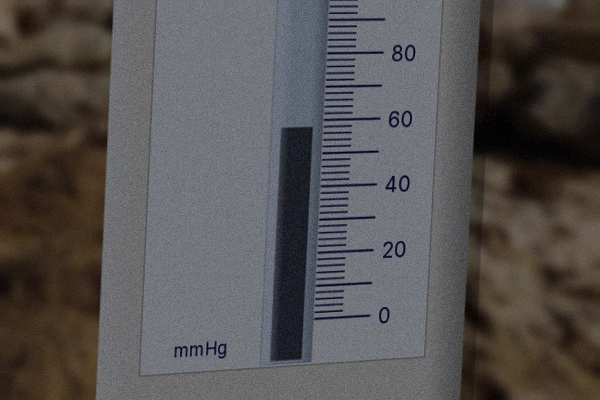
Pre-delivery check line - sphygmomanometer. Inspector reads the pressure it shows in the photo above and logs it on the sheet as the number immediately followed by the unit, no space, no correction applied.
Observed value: 58mmHg
